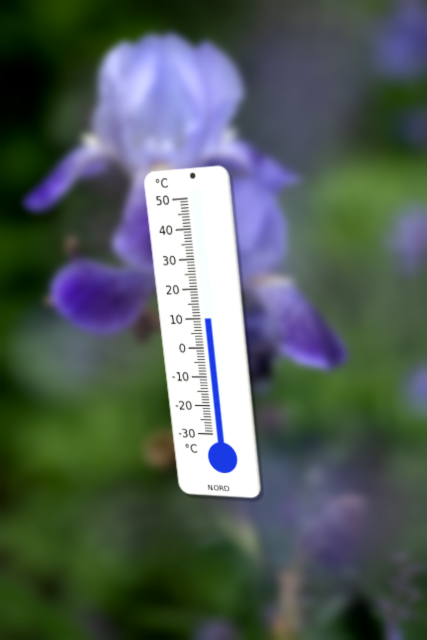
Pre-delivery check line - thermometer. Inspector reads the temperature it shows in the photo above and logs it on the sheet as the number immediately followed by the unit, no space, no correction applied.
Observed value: 10°C
